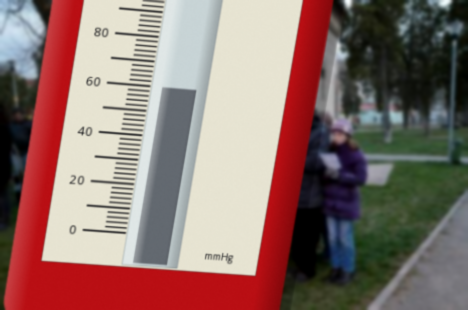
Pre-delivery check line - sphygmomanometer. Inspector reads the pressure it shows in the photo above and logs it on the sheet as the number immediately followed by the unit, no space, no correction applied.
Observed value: 60mmHg
